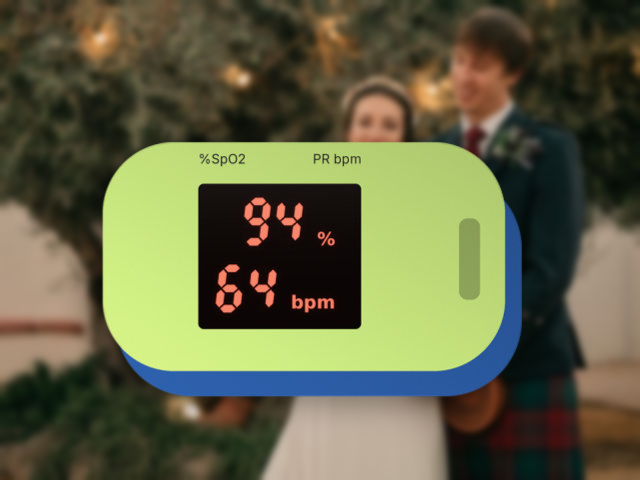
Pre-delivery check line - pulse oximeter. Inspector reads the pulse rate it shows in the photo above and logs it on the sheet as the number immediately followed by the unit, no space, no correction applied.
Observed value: 64bpm
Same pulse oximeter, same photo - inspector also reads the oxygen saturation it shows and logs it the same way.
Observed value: 94%
